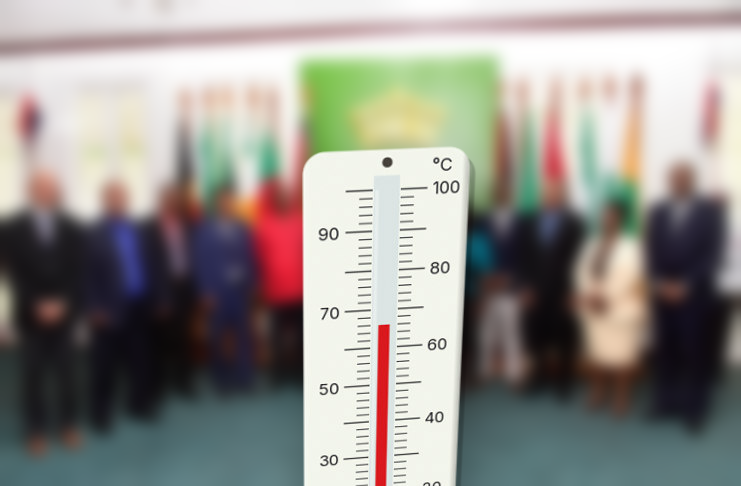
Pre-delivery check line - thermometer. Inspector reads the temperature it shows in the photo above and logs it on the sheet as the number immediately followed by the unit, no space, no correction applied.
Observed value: 66°C
